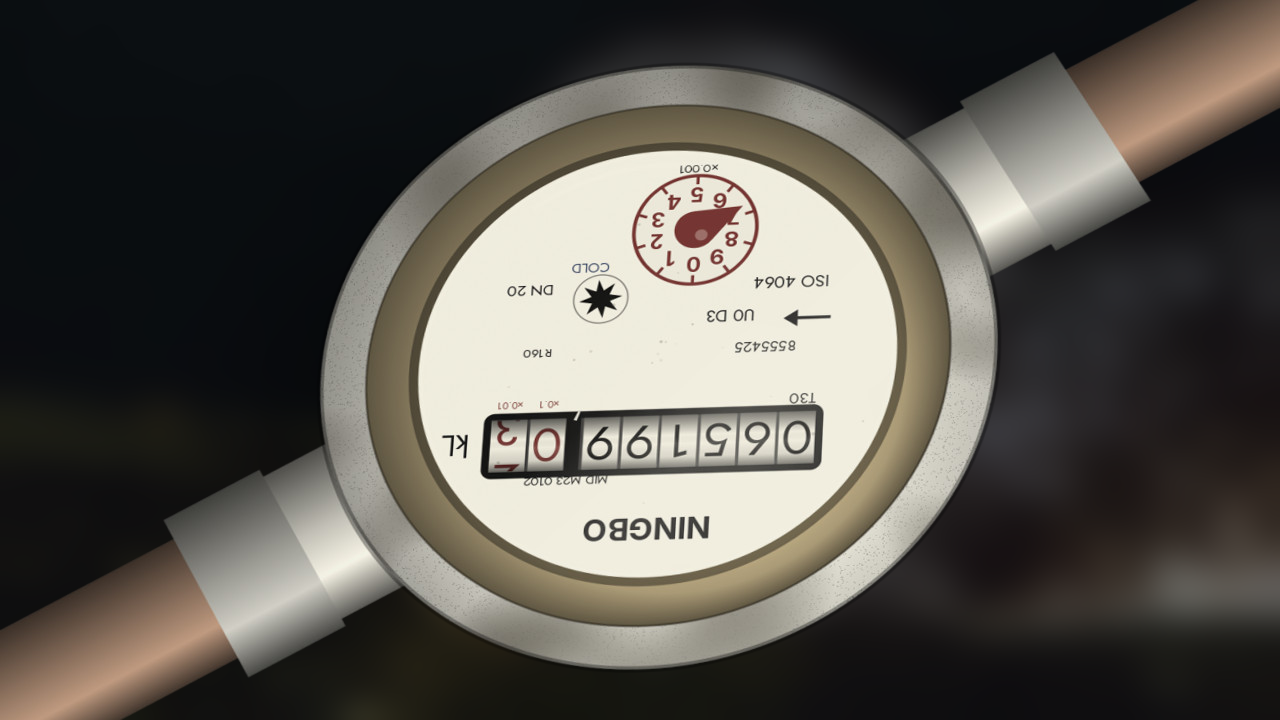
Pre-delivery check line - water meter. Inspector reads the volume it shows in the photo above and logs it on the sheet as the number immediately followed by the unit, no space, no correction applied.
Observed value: 65199.026kL
